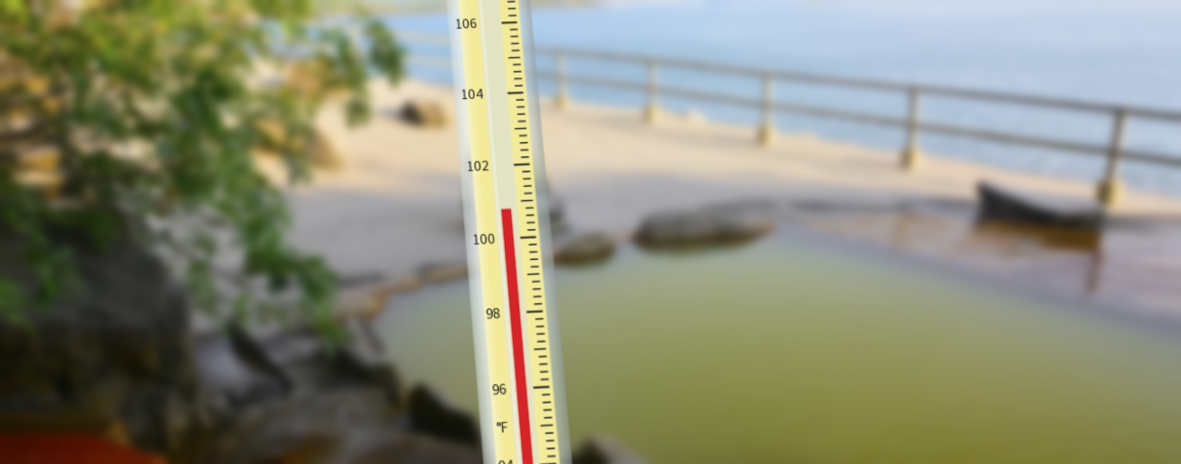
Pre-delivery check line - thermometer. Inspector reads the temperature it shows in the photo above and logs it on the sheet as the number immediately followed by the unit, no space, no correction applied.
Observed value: 100.8°F
